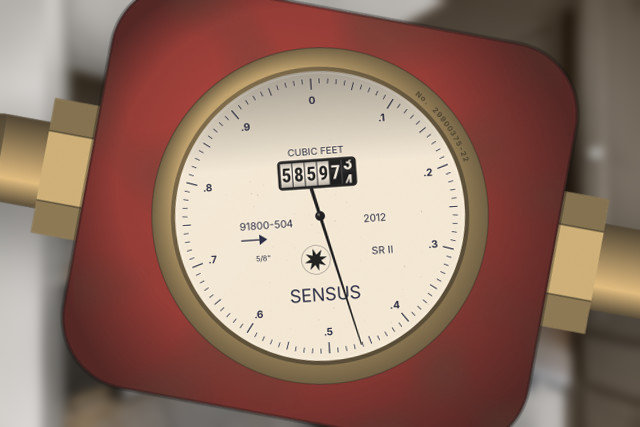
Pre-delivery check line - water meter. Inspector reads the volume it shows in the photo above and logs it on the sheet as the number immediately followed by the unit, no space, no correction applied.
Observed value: 585973.46ft³
